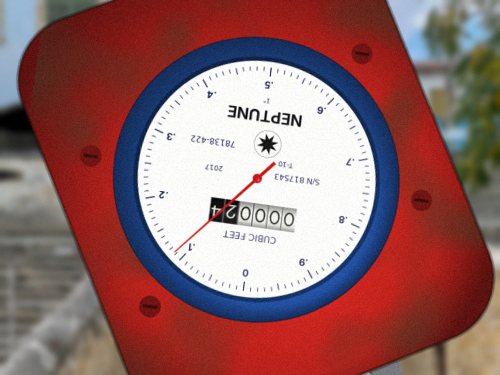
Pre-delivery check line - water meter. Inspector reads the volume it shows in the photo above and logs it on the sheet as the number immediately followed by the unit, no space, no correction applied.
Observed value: 24.11ft³
